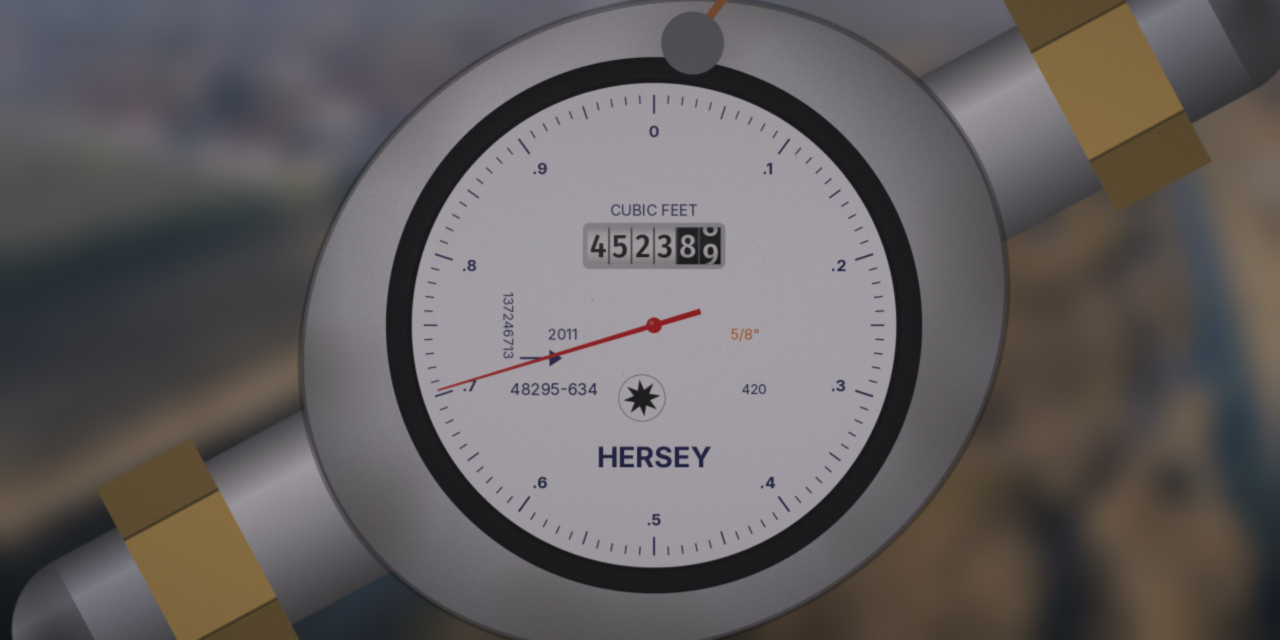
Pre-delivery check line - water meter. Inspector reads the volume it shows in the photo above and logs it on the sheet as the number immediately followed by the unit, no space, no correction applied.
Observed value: 452388.70ft³
